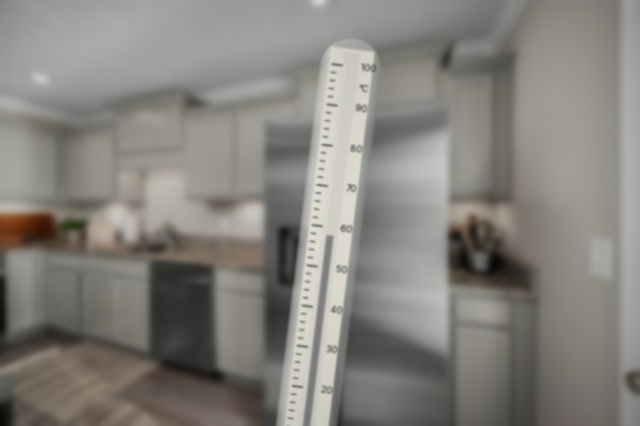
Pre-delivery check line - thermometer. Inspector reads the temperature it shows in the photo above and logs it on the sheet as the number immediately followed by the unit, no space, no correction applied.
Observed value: 58°C
